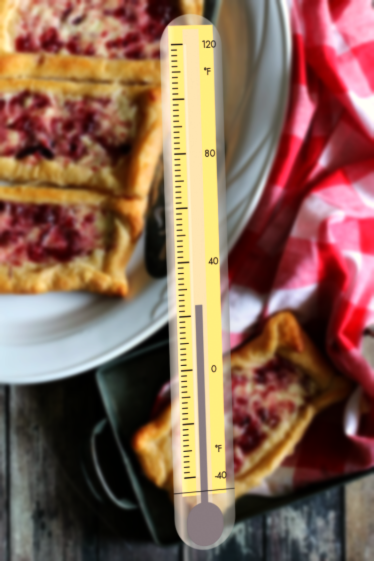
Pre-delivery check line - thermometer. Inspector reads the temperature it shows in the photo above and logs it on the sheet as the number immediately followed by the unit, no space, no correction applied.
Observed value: 24°F
